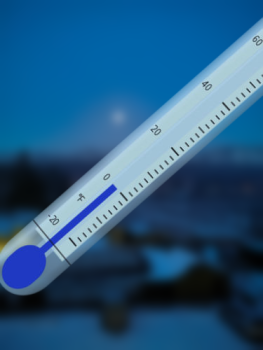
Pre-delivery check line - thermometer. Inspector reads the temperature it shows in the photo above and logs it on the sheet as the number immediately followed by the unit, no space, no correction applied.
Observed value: 0°F
